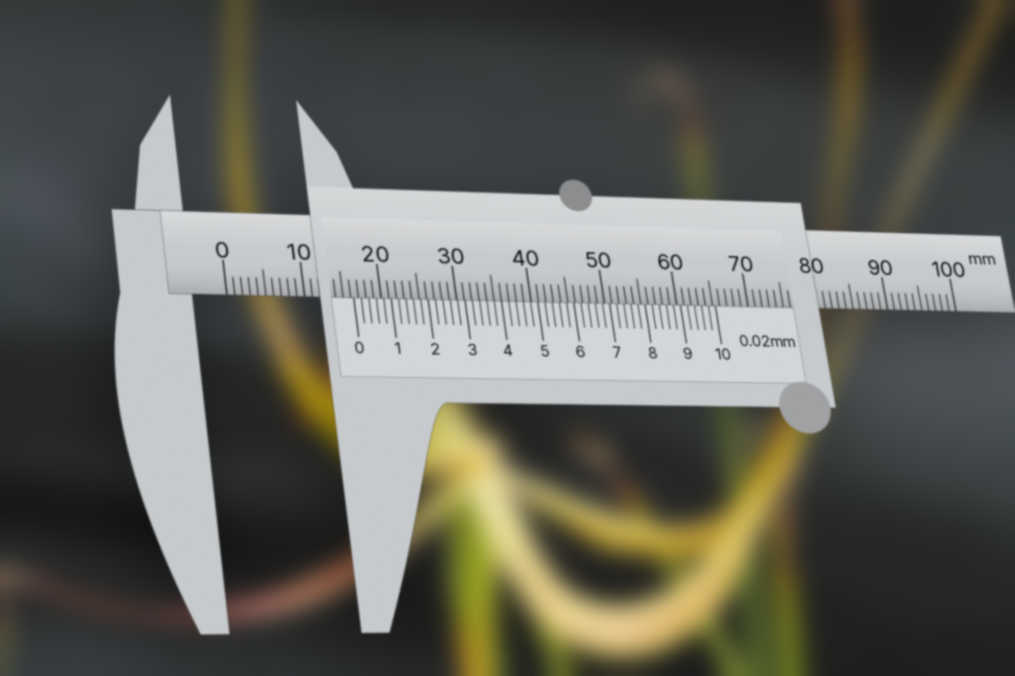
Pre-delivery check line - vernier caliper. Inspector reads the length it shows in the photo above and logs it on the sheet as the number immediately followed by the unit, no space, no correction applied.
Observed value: 16.4mm
